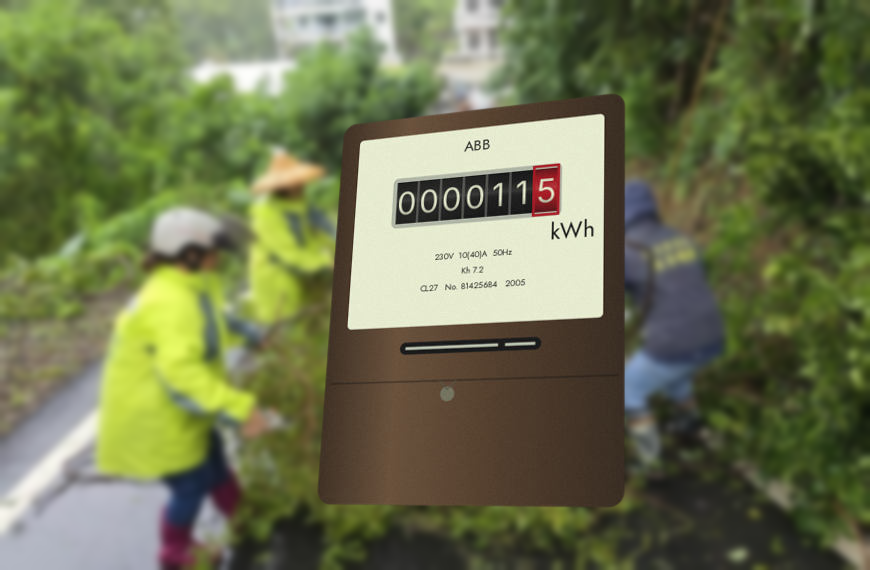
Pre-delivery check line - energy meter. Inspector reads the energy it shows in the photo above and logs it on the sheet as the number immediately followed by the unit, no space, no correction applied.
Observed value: 11.5kWh
